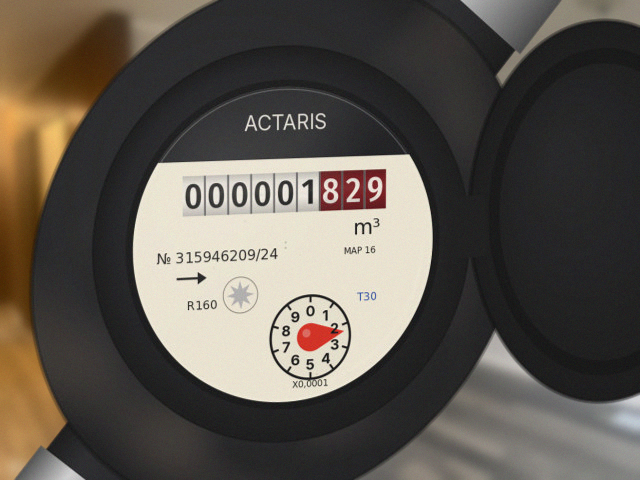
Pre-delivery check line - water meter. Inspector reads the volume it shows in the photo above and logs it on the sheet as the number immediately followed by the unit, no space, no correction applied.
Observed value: 1.8292m³
